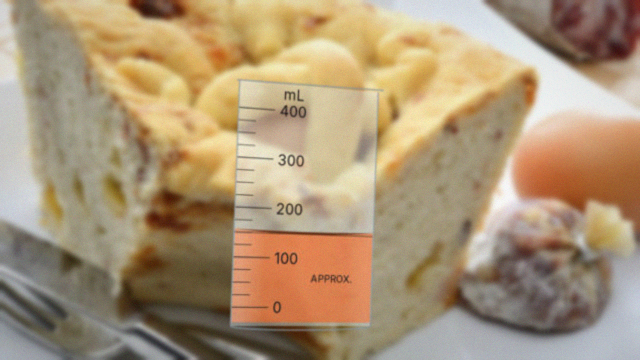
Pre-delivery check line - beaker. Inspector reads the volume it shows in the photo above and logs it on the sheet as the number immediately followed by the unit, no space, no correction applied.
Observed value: 150mL
